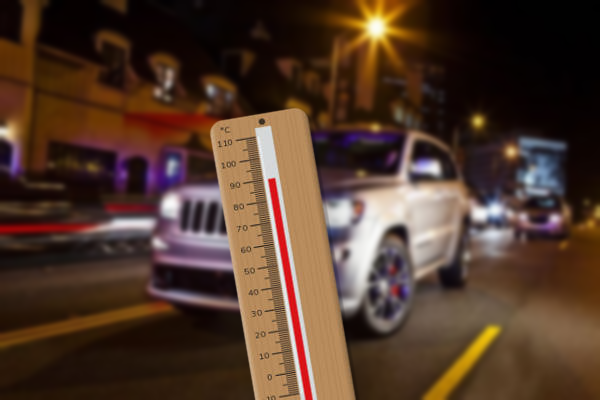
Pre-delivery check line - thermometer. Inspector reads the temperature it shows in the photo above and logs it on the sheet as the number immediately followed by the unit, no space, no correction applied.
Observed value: 90°C
